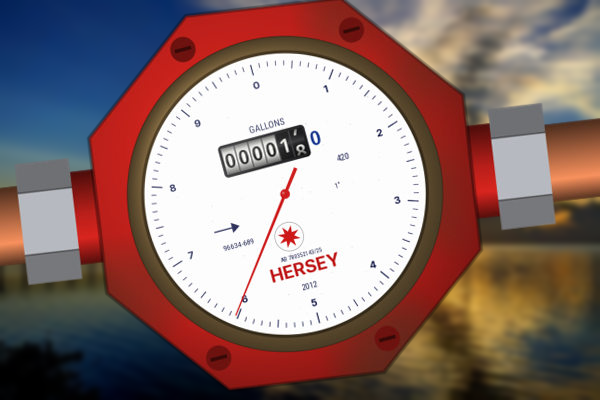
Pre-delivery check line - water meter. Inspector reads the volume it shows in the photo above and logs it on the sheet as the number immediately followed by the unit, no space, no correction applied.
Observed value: 176.0gal
